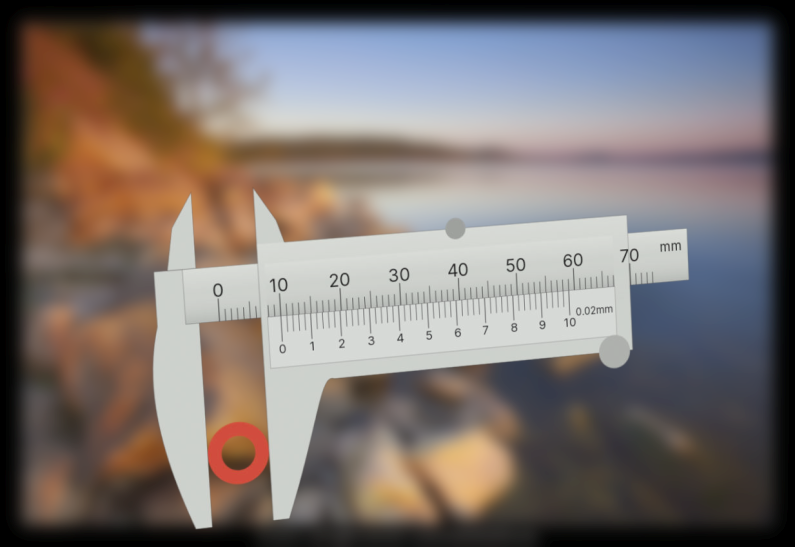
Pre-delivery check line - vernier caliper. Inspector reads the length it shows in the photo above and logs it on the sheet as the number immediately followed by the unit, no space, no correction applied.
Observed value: 10.0mm
